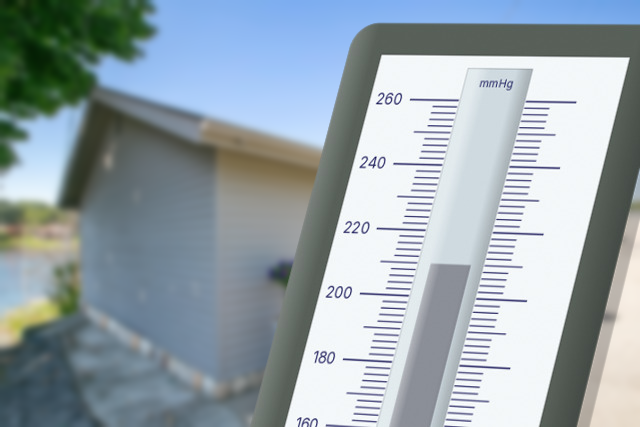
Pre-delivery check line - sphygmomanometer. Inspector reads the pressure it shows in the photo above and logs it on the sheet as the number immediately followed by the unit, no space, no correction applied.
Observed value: 210mmHg
